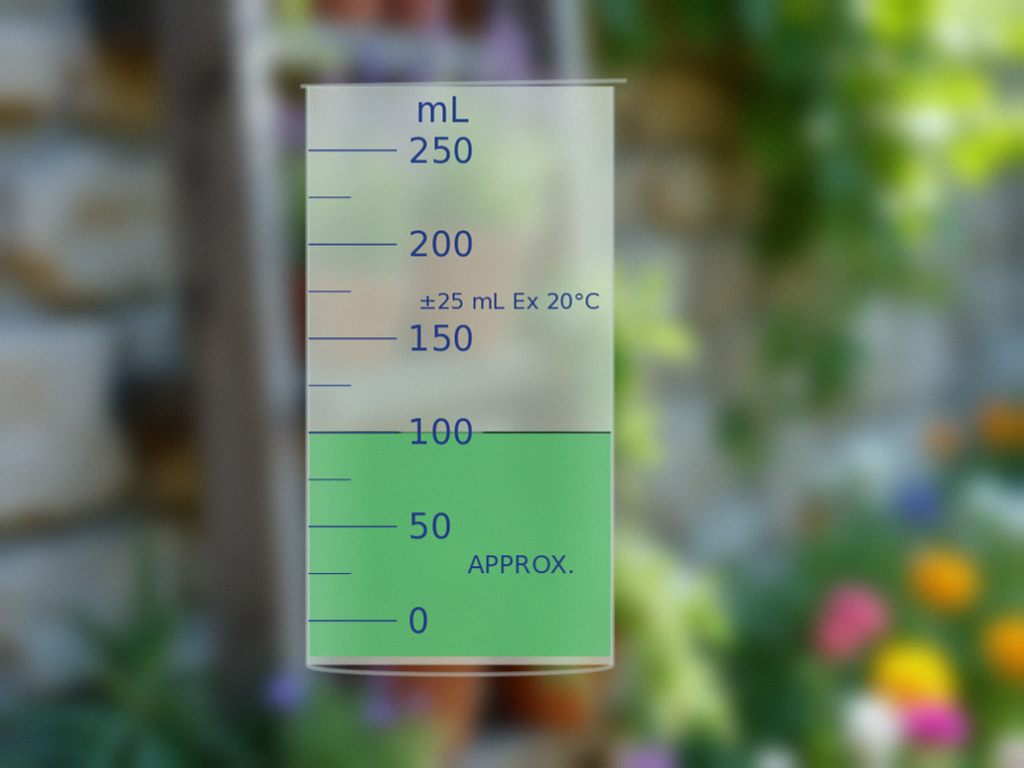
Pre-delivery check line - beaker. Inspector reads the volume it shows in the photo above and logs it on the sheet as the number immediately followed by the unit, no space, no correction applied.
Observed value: 100mL
